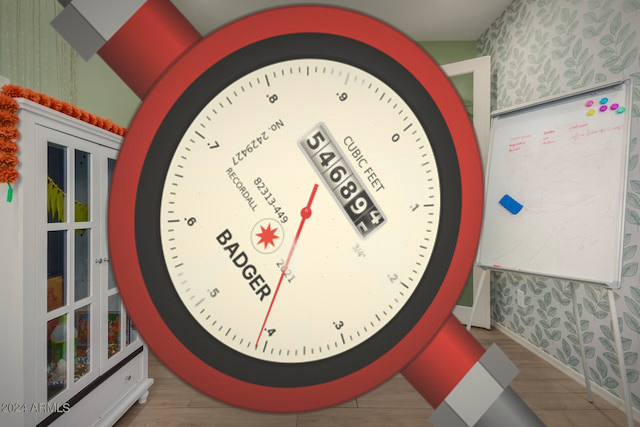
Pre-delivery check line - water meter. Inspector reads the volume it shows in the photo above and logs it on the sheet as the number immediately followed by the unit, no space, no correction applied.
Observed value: 546894.41ft³
